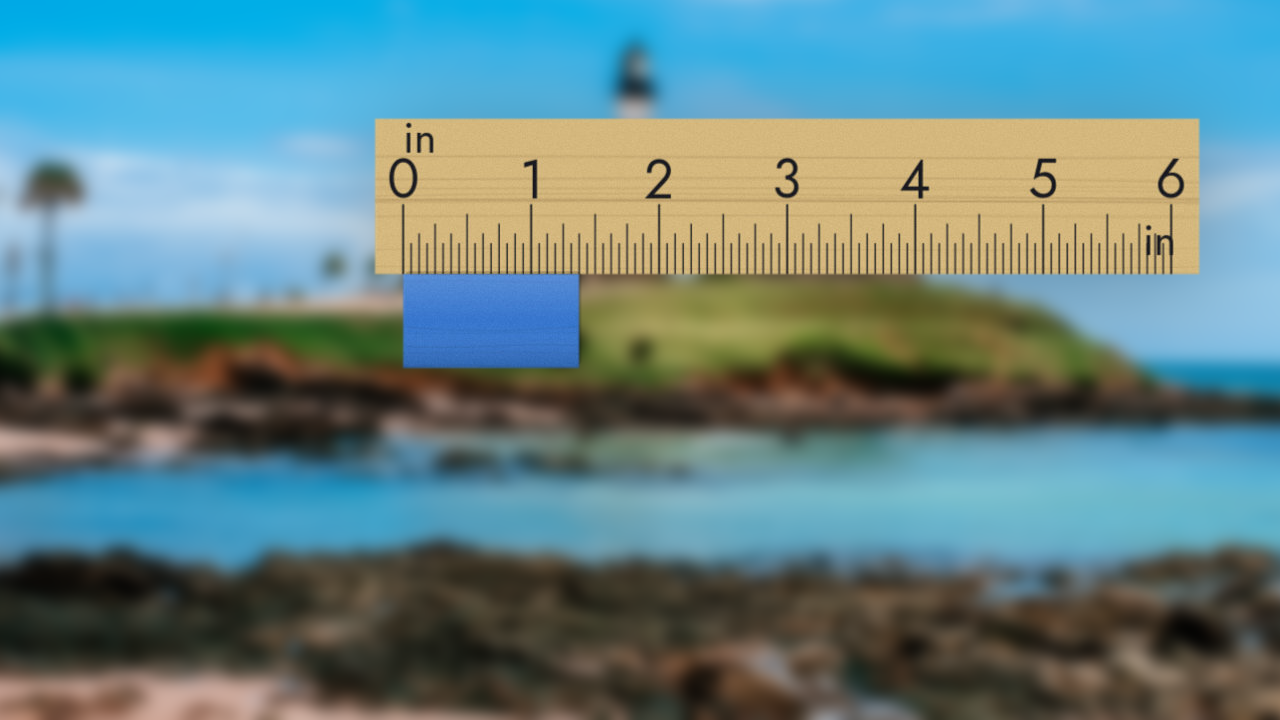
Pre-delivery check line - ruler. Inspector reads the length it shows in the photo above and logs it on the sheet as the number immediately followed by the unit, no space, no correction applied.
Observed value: 1.375in
